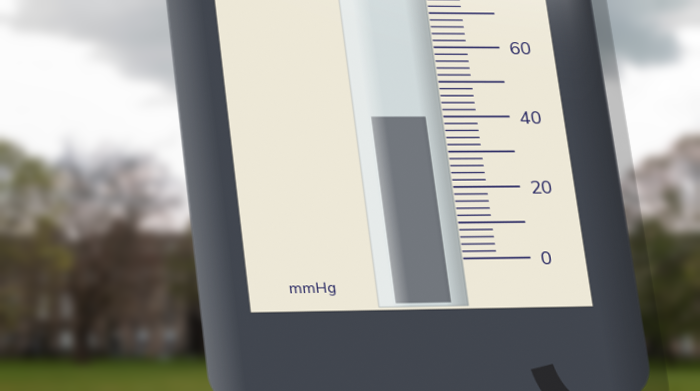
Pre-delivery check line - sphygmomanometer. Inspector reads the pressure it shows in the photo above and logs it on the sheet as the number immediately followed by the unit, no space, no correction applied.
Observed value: 40mmHg
